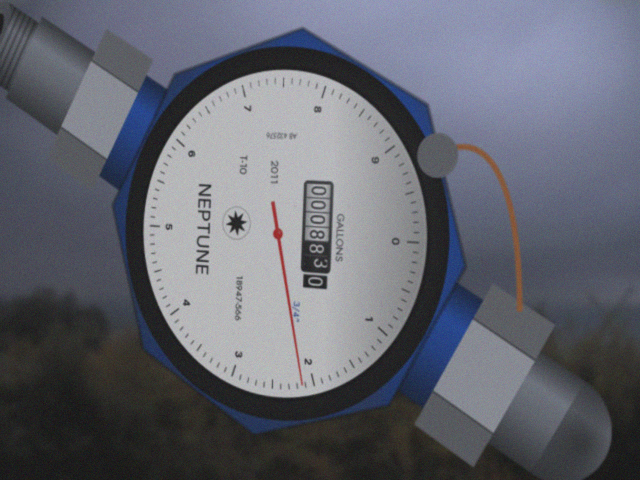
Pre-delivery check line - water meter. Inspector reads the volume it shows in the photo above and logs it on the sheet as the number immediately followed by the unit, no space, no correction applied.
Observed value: 8832.1gal
